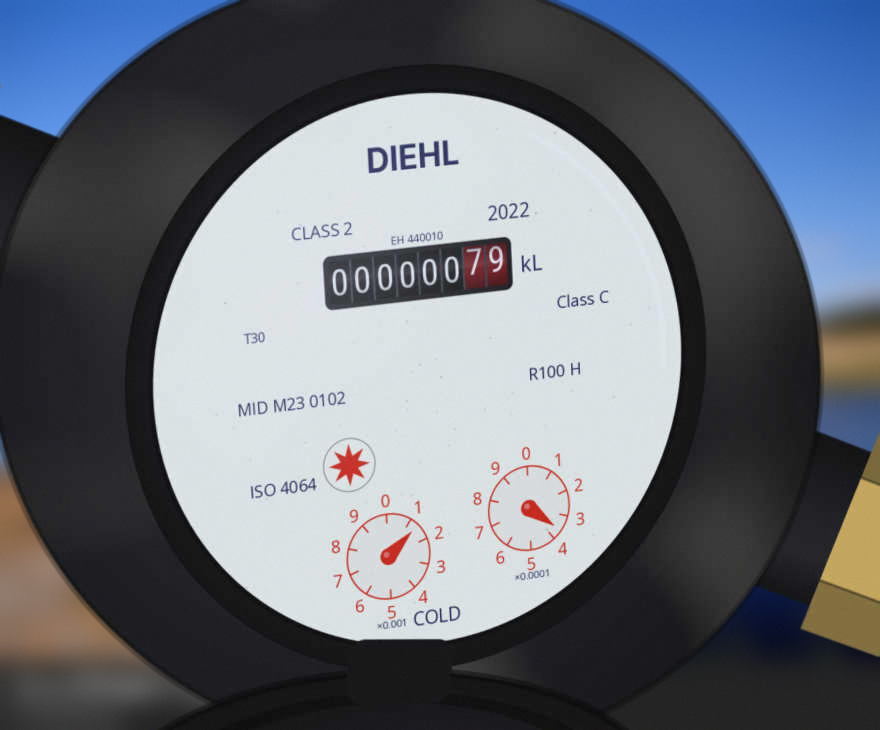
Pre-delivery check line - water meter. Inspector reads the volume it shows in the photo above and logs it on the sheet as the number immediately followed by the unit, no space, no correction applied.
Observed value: 0.7913kL
